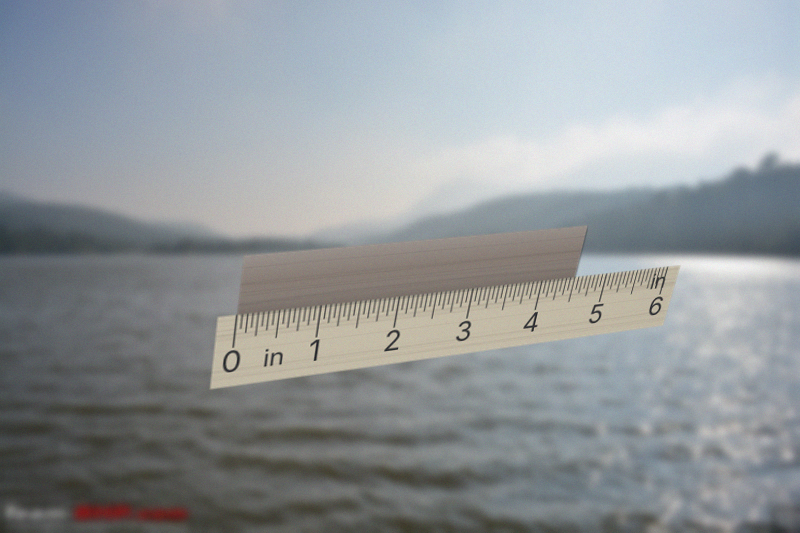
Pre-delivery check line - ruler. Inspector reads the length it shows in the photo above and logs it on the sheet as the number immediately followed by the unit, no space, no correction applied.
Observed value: 4.5in
